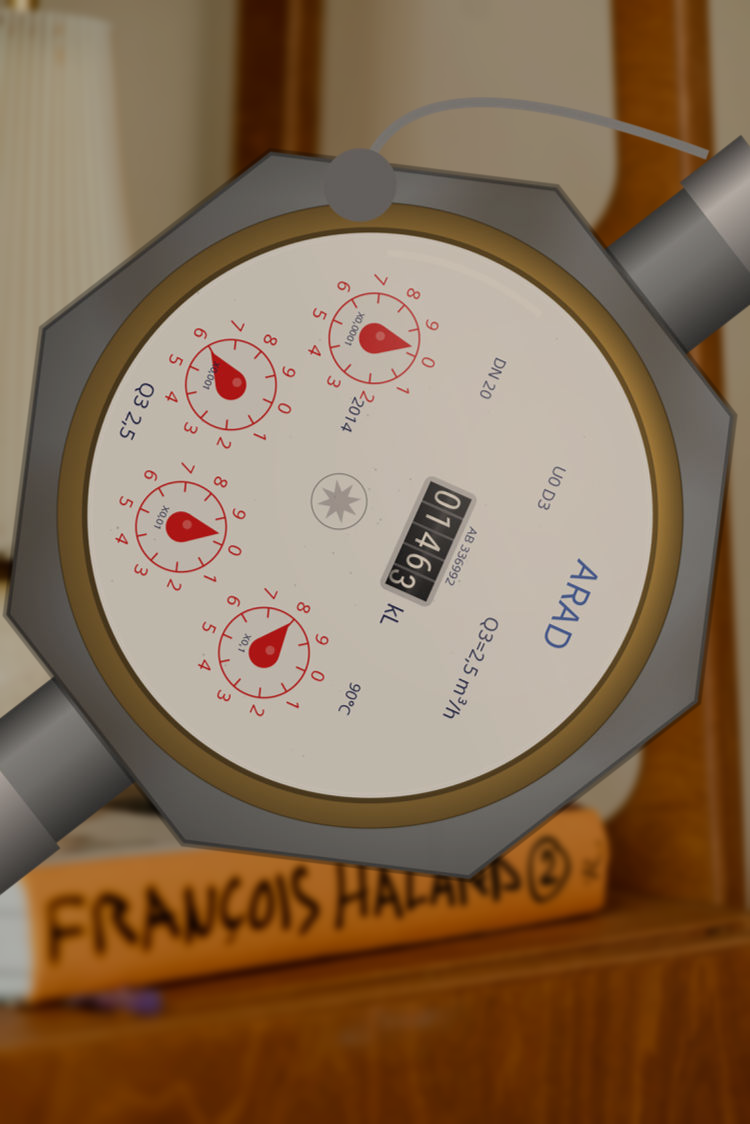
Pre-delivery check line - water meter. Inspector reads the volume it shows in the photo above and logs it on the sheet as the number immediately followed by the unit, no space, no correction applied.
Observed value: 1462.7959kL
